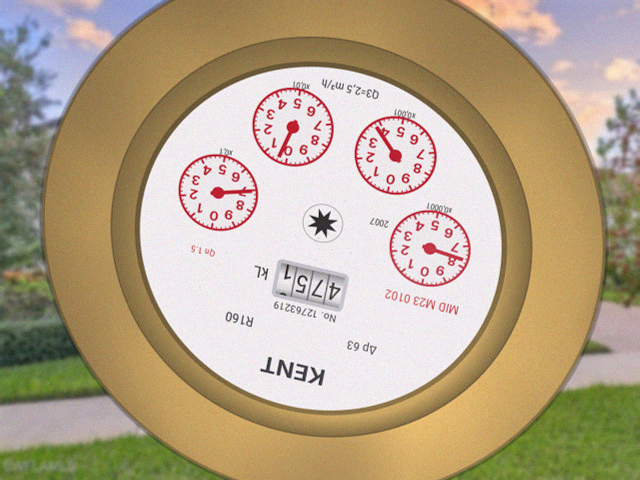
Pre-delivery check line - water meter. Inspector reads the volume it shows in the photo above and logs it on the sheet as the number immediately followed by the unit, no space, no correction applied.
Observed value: 4750.7037kL
